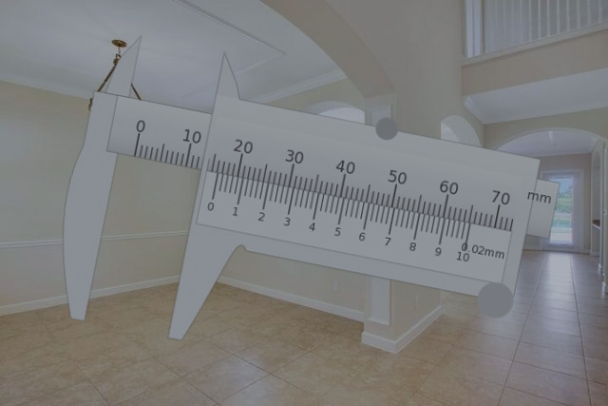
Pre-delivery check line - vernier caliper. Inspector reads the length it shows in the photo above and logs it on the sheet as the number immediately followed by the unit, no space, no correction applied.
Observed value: 16.2mm
